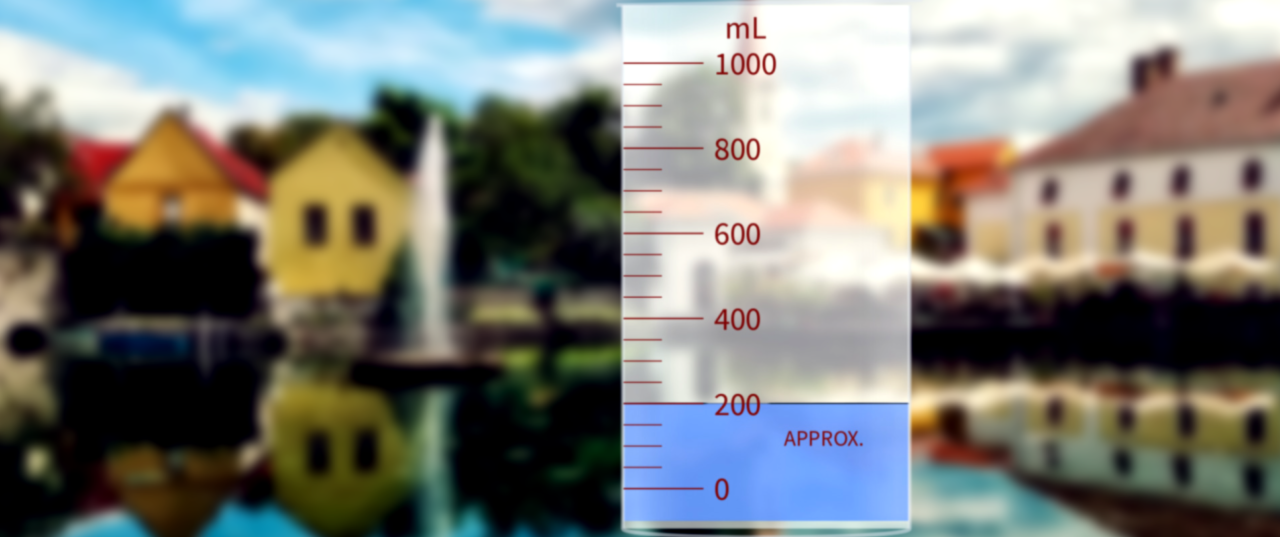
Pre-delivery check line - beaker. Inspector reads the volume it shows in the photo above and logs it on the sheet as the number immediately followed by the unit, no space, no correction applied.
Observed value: 200mL
